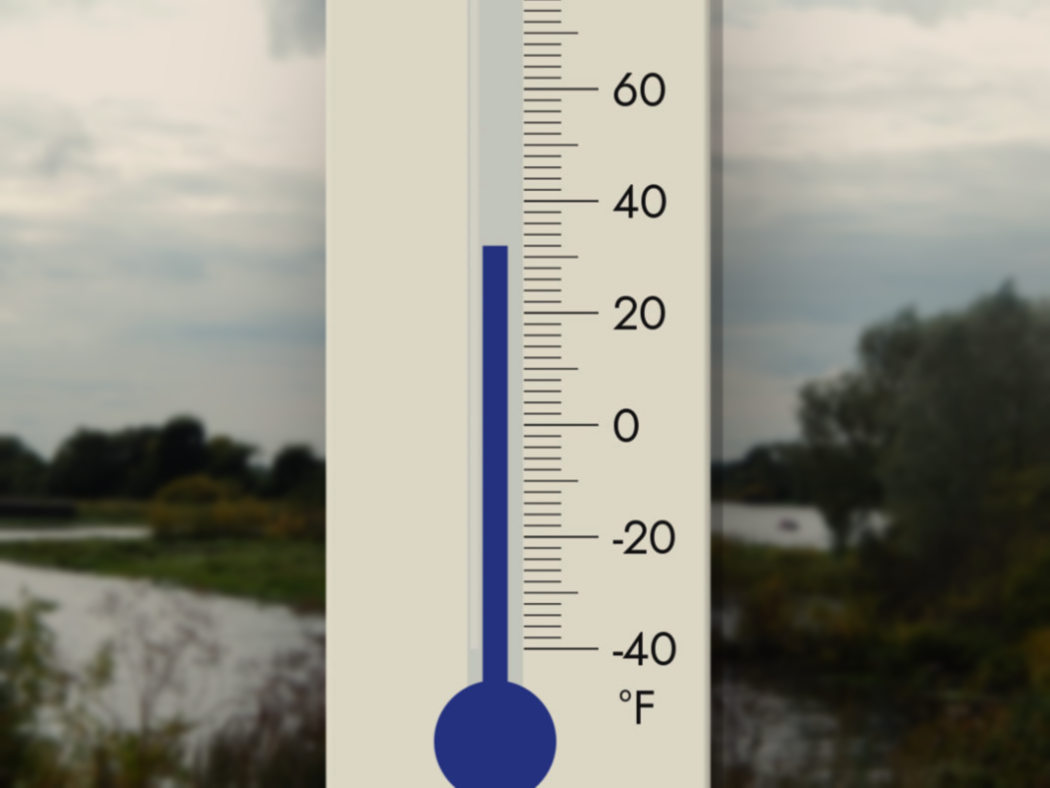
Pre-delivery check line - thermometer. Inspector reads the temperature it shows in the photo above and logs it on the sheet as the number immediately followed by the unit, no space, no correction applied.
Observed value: 32°F
